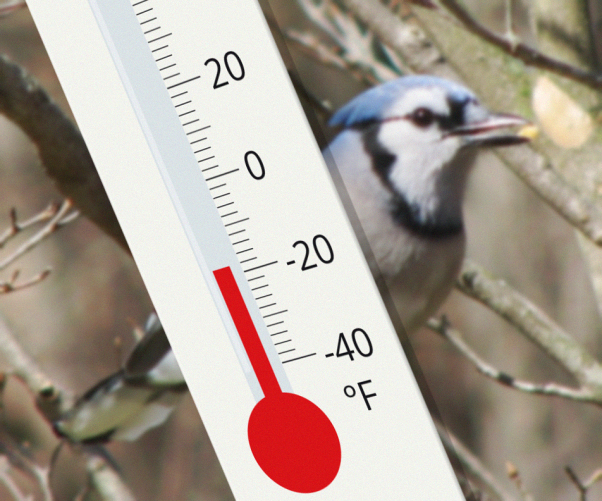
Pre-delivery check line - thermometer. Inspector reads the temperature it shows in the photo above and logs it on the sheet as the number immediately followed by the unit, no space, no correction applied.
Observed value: -18°F
